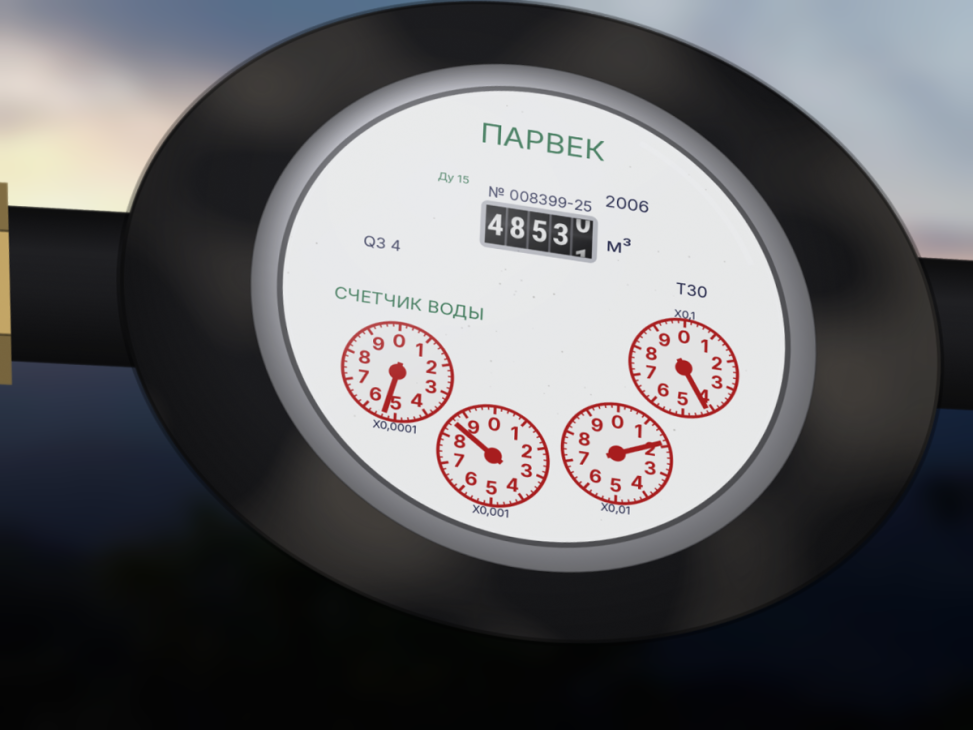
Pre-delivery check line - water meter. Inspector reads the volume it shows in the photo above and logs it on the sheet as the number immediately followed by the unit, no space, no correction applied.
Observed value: 48530.4185m³
